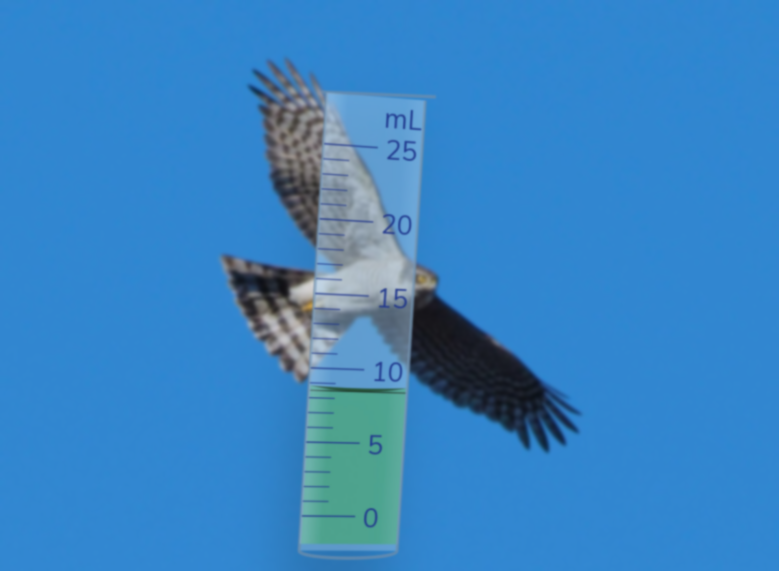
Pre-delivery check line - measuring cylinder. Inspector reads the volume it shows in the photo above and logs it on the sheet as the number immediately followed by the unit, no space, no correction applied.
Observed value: 8.5mL
